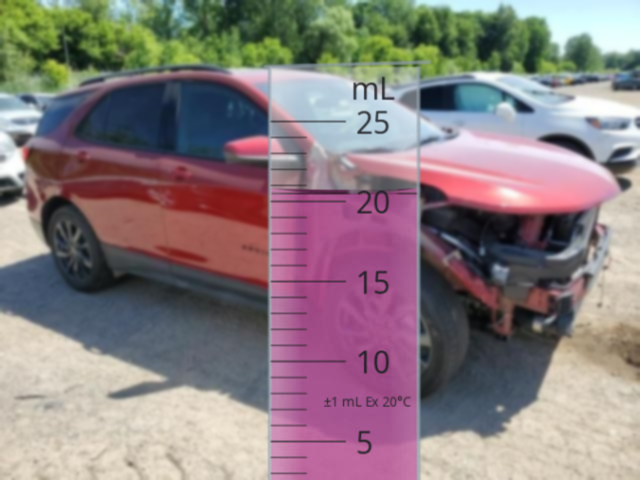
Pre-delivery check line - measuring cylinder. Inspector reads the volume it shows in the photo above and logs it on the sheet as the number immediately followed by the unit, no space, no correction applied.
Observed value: 20.5mL
